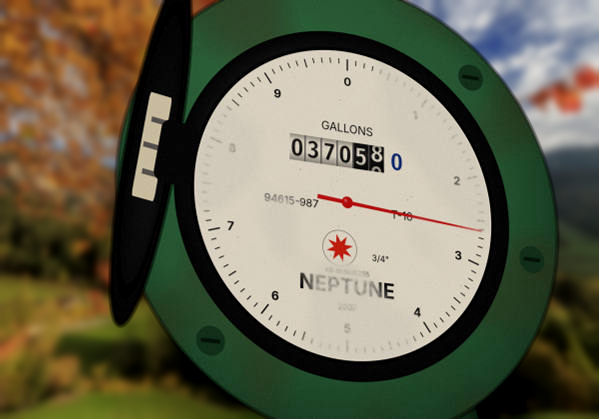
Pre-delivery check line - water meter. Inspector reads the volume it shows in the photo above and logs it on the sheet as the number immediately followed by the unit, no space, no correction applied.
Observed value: 370582.6gal
